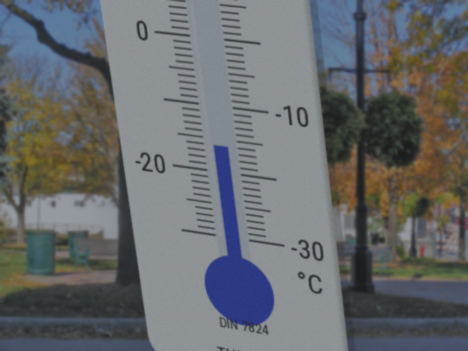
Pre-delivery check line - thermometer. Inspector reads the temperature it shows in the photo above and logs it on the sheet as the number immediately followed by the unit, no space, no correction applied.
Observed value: -16°C
